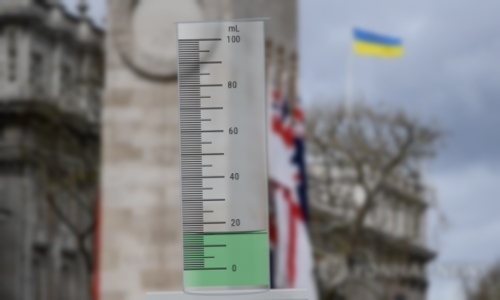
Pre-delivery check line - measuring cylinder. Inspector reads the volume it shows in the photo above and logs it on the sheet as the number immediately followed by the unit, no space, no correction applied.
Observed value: 15mL
